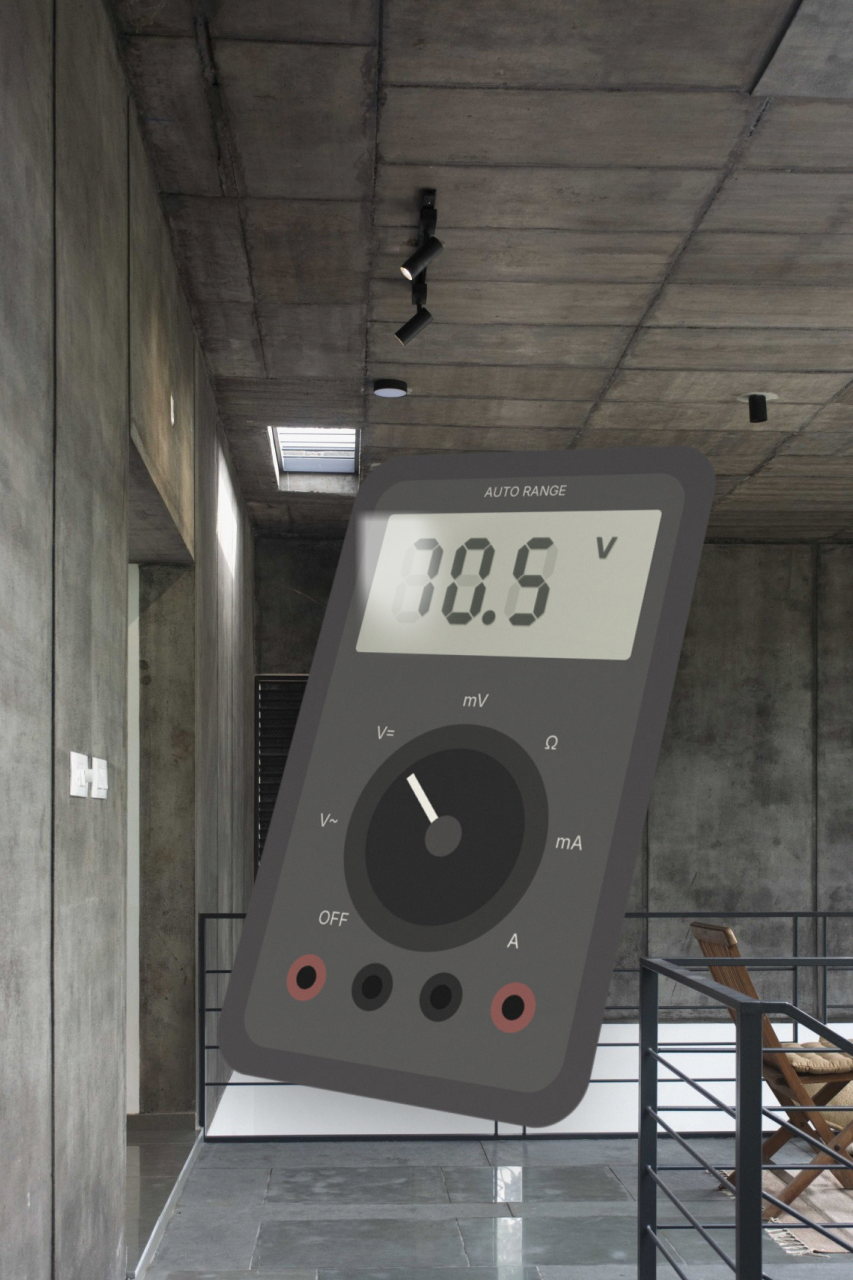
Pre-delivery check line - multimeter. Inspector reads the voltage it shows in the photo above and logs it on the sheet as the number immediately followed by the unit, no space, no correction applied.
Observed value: 70.5V
